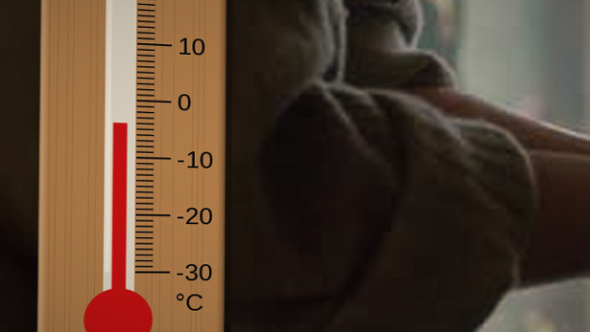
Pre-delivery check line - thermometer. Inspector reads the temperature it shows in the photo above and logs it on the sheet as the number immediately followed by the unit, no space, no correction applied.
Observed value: -4°C
